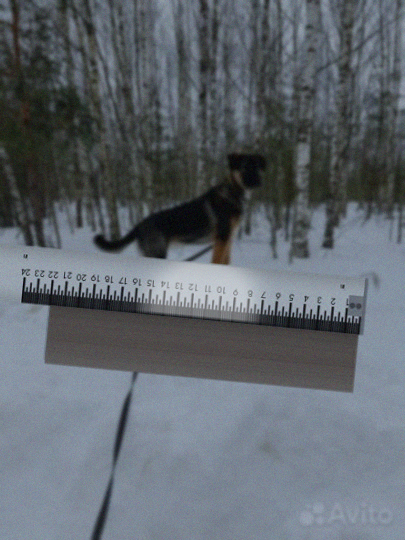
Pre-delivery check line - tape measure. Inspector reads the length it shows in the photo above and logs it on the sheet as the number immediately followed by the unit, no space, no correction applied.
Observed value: 22in
